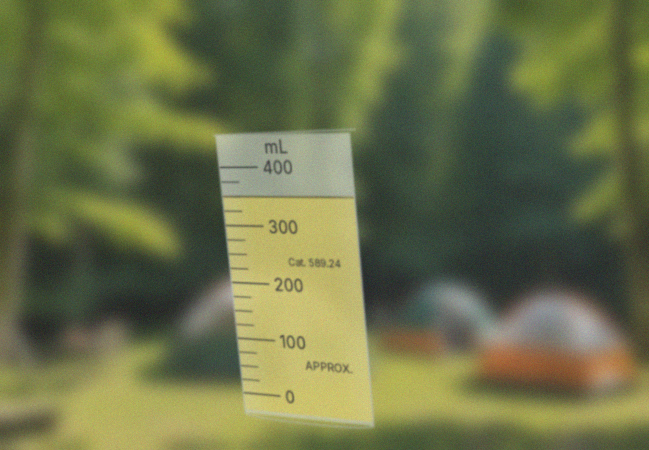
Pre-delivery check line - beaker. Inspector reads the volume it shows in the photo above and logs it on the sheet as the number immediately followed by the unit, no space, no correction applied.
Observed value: 350mL
